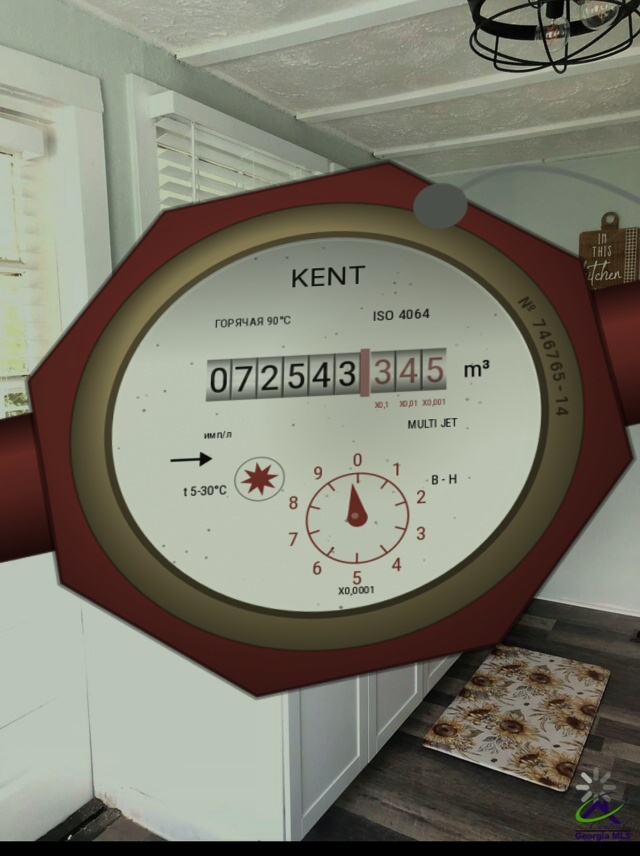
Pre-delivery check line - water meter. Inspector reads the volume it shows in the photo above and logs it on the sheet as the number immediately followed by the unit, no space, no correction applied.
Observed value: 72543.3449m³
